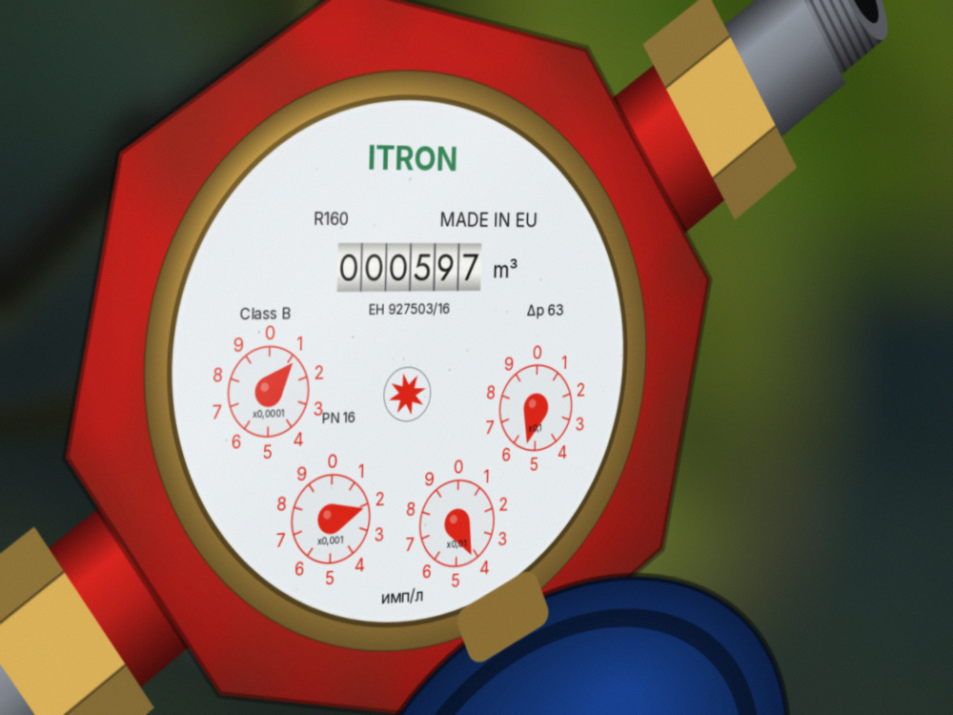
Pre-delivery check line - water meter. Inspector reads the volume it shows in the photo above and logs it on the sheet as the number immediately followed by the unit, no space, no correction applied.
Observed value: 597.5421m³
